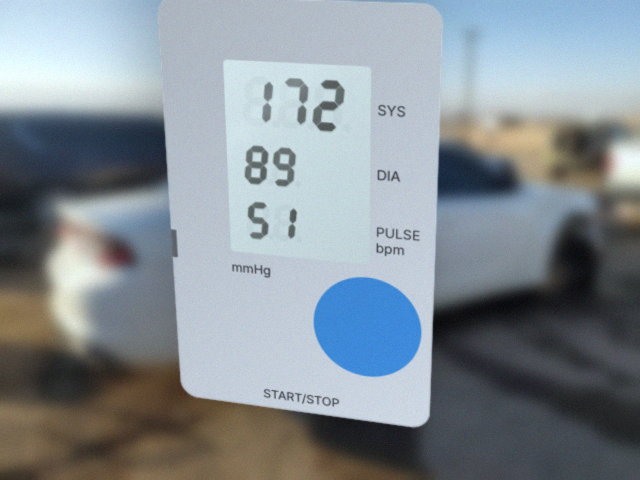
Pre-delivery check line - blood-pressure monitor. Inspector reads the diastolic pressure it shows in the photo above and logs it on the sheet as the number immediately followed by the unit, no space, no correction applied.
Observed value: 89mmHg
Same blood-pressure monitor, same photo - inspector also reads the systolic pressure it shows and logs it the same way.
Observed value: 172mmHg
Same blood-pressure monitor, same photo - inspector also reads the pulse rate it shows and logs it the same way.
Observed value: 51bpm
